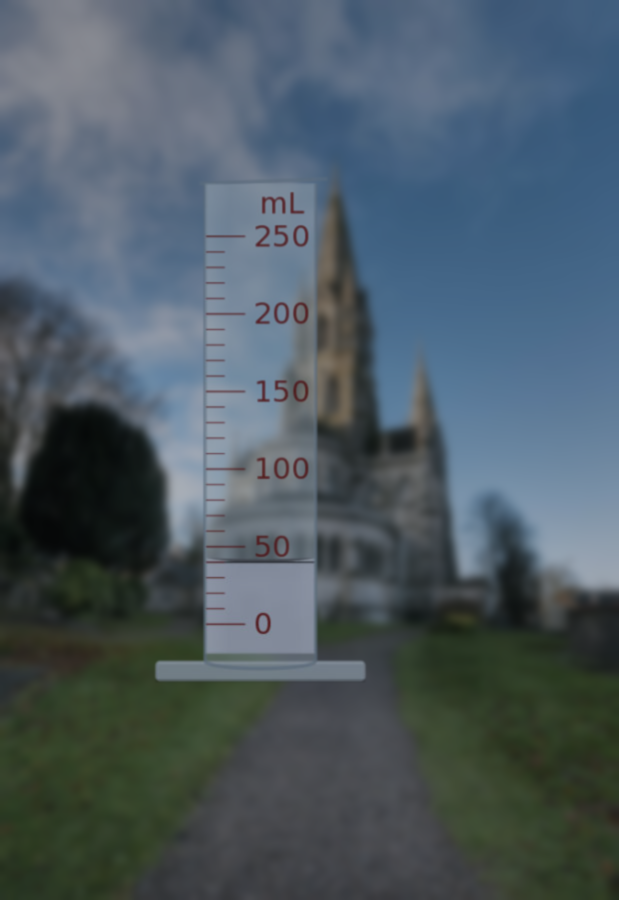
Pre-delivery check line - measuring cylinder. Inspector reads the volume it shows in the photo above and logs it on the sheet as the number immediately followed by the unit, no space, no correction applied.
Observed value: 40mL
